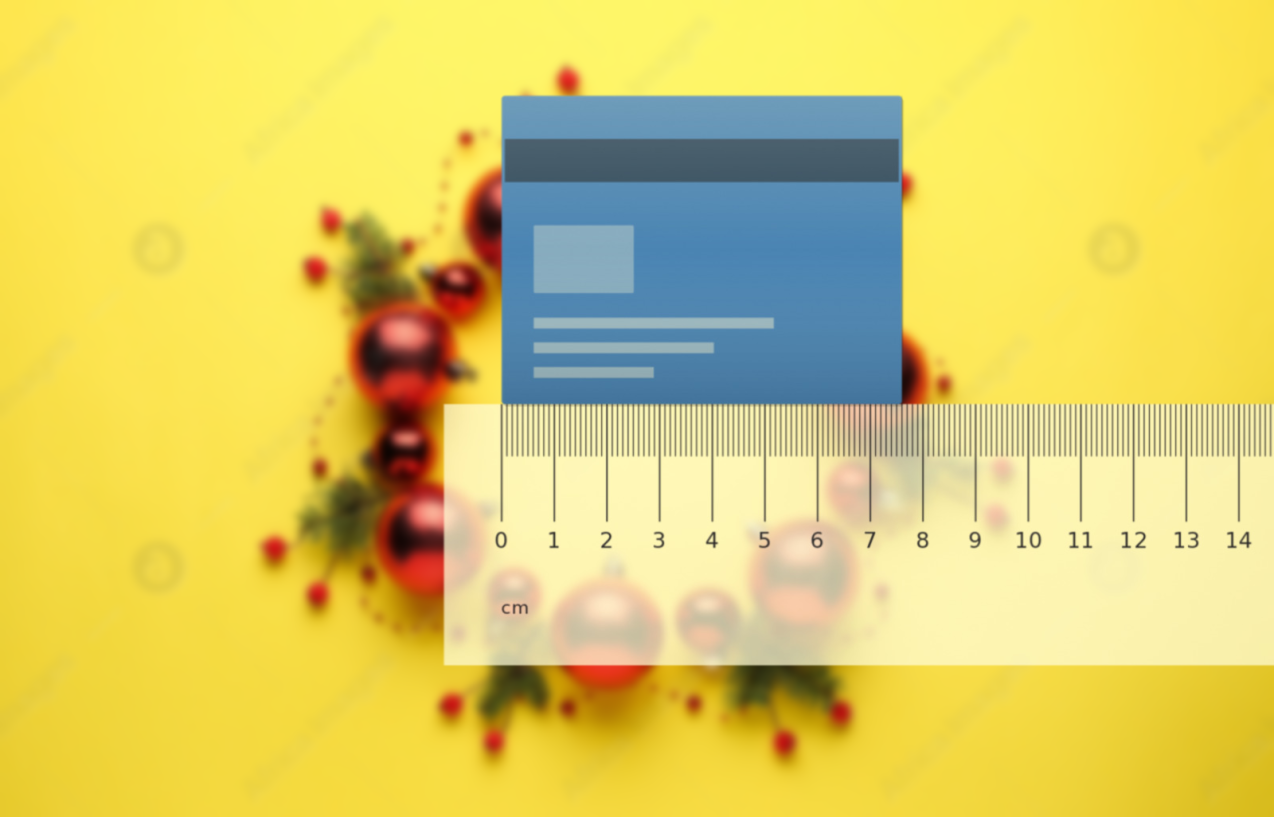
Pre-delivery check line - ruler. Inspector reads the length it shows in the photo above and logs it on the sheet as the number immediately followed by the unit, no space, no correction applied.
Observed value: 7.6cm
